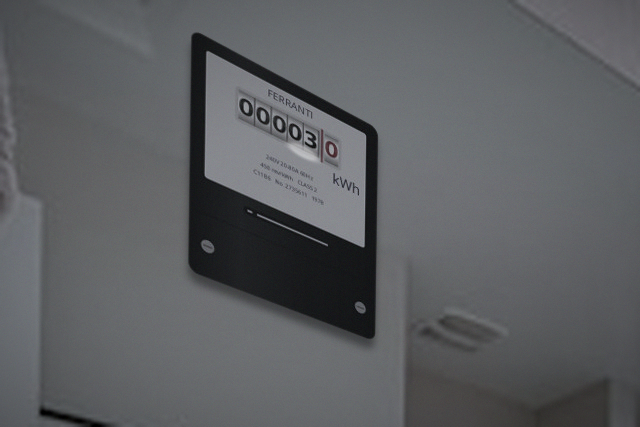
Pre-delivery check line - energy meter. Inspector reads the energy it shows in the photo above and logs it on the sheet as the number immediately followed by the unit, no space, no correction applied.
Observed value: 3.0kWh
